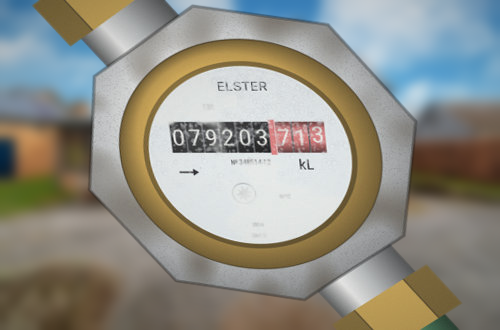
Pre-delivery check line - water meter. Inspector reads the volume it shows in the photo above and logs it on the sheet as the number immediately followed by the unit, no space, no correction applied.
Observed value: 79203.713kL
